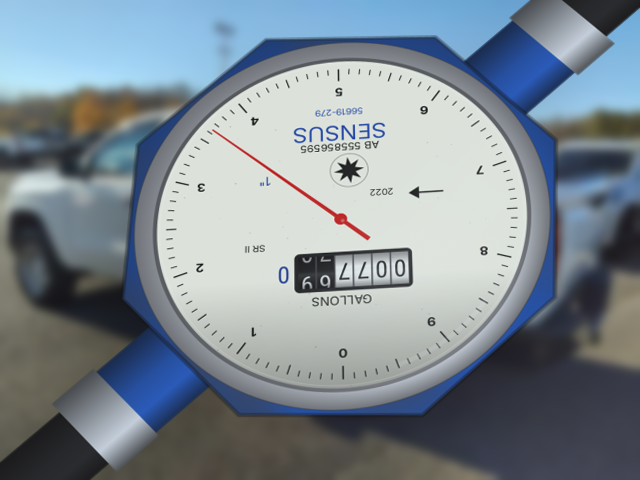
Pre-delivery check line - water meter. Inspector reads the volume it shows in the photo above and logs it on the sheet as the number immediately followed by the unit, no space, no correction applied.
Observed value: 77693.6gal
